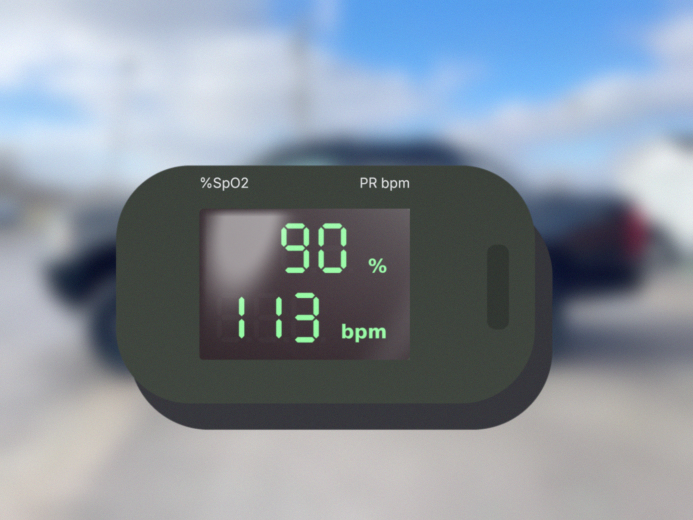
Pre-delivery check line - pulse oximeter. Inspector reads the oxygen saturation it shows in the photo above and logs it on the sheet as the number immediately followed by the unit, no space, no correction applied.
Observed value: 90%
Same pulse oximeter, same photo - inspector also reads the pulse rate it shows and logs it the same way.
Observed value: 113bpm
